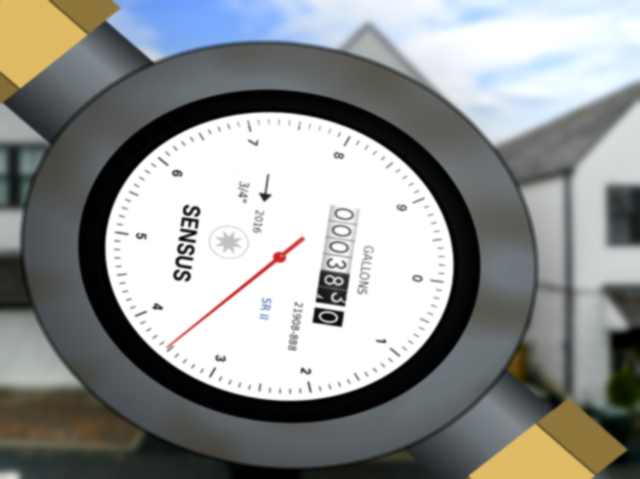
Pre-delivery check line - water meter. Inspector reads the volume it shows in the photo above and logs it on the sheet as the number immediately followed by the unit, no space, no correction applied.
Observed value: 3833.5gal
